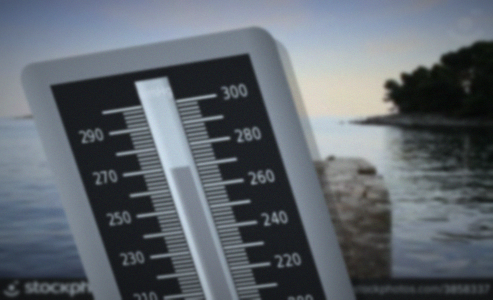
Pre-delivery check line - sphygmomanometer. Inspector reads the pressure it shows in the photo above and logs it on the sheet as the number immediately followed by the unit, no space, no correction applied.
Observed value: 270mmHg
